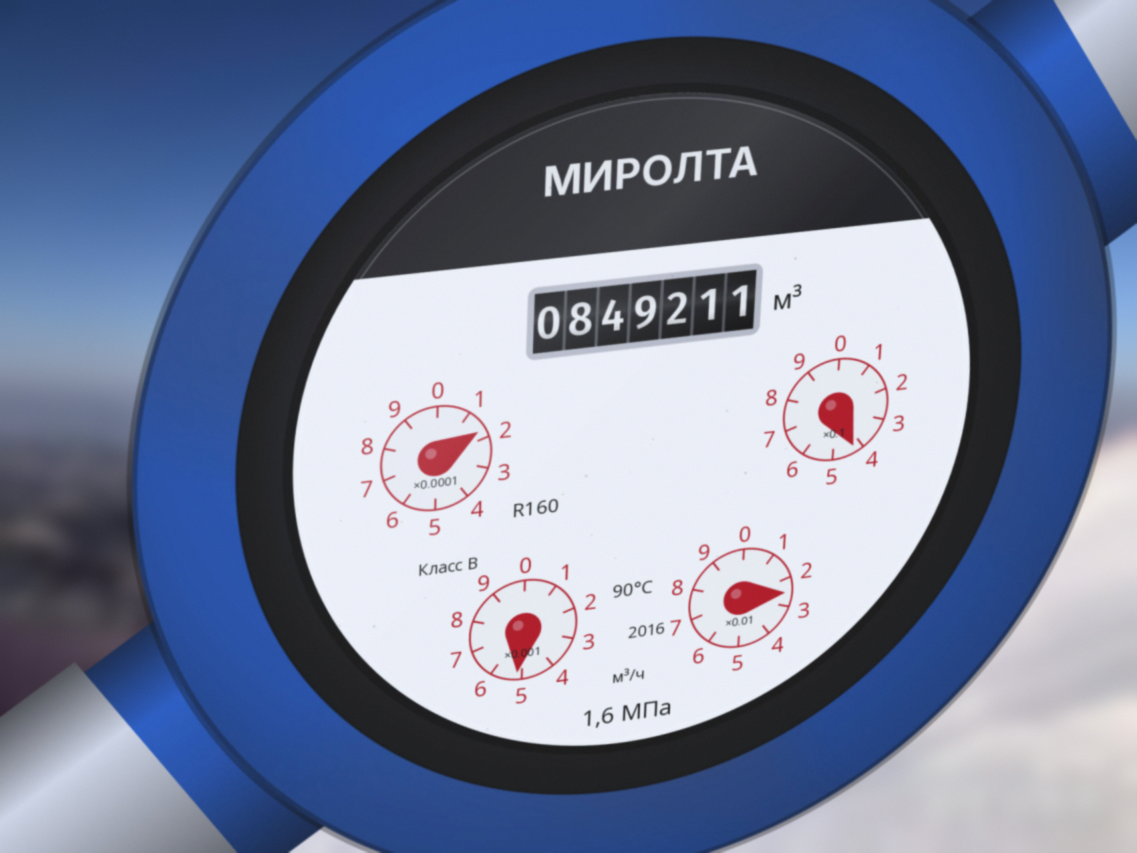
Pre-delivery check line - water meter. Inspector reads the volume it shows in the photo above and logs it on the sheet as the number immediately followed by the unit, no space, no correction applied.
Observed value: 849211.4251m³
